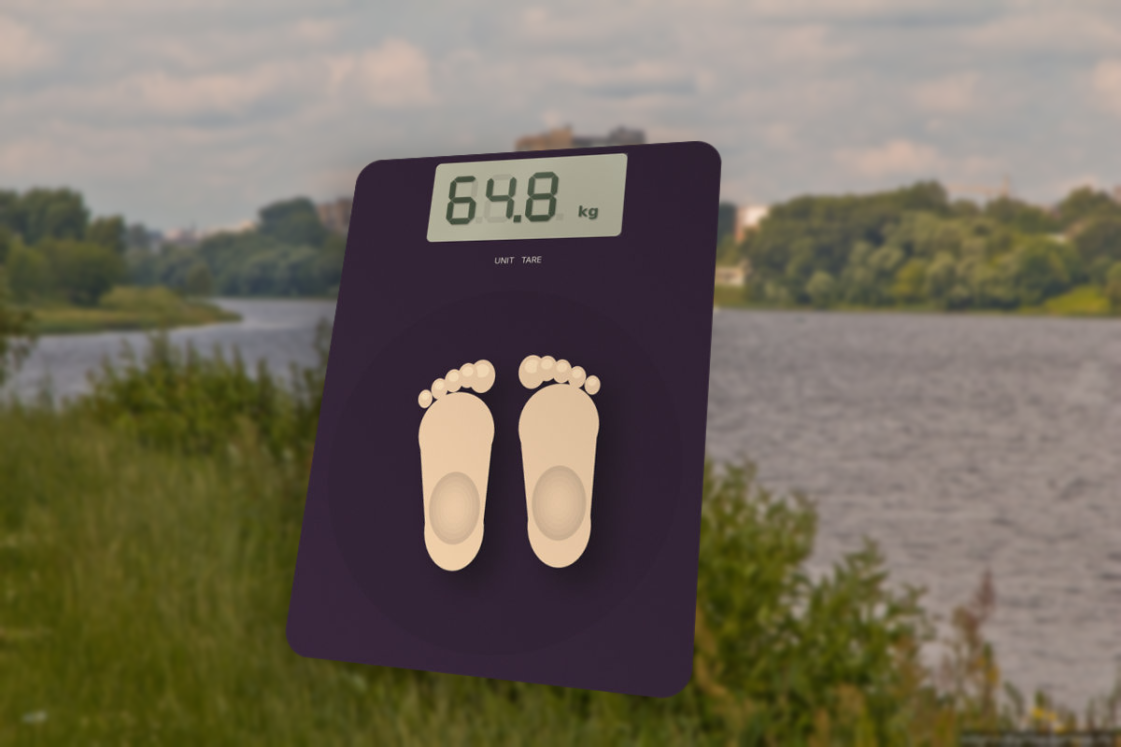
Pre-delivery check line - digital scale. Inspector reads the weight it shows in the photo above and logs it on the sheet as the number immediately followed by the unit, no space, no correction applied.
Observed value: 64.8kg
